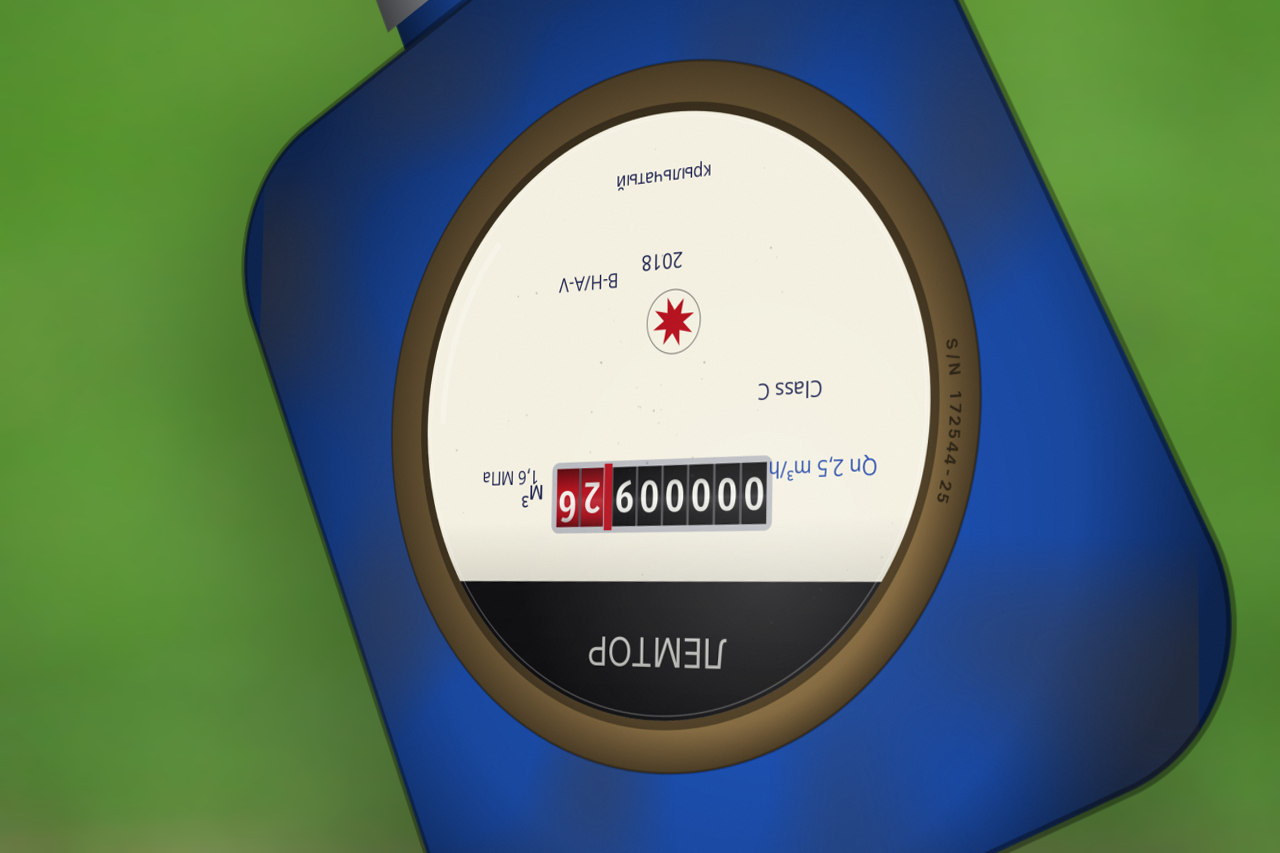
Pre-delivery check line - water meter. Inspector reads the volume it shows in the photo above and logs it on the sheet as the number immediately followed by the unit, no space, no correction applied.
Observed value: 9.26m³
